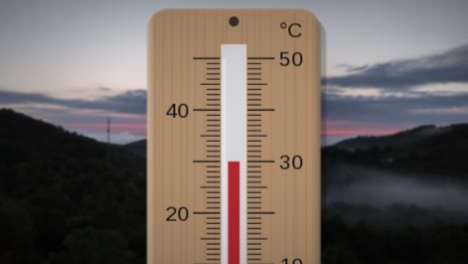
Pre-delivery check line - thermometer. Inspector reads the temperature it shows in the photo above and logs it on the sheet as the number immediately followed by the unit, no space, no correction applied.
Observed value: 30°C
